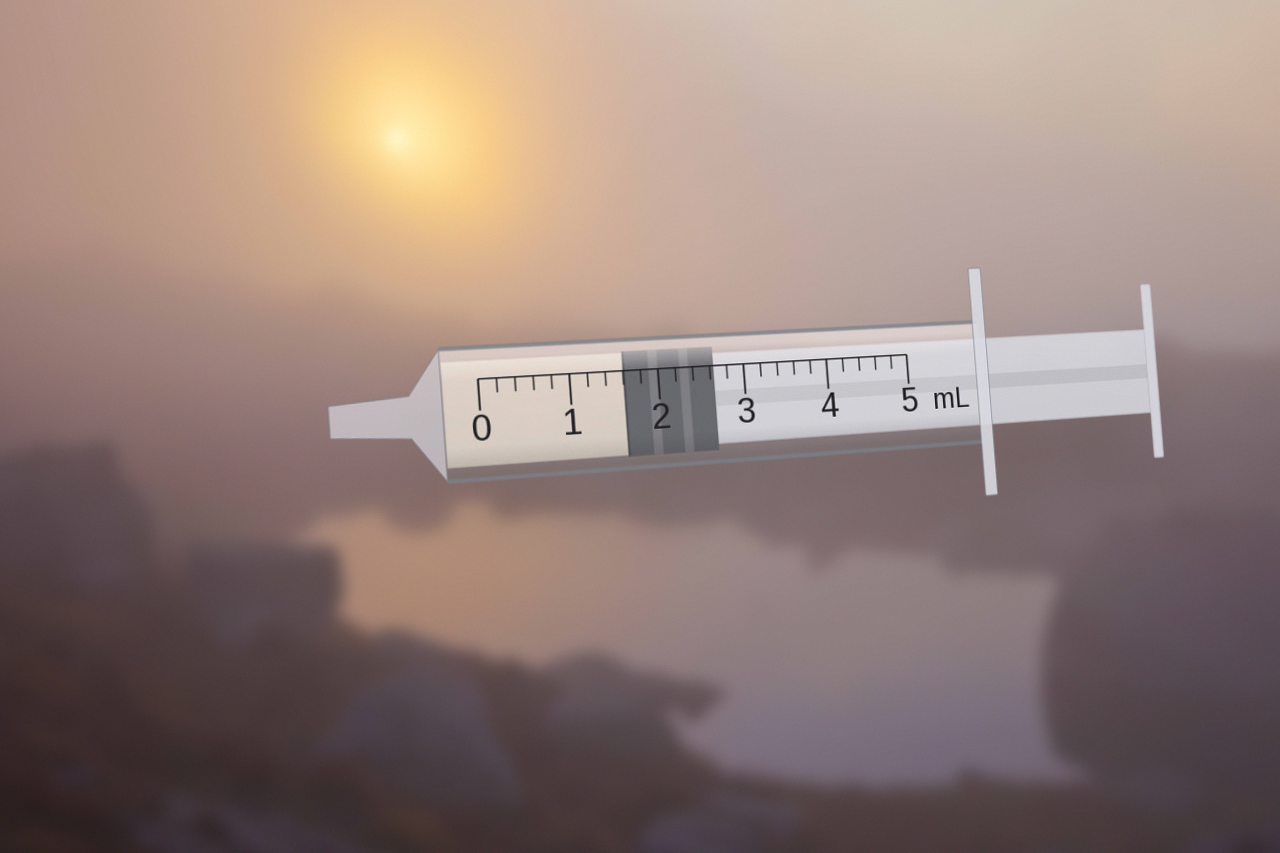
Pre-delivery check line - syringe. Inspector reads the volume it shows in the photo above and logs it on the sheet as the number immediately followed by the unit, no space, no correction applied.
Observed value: 1.6mL
